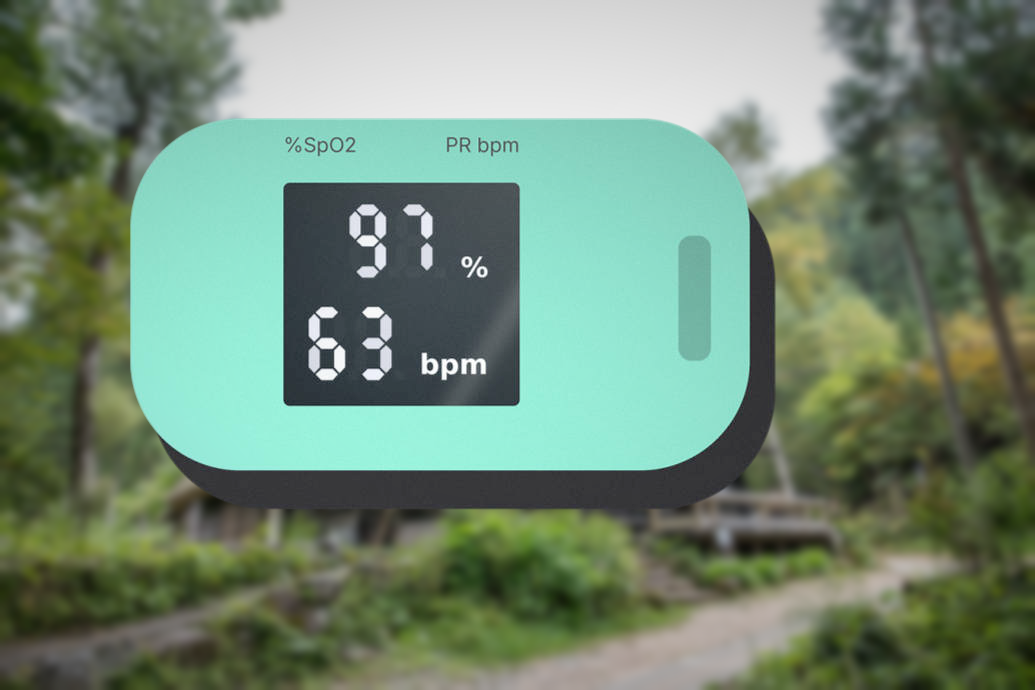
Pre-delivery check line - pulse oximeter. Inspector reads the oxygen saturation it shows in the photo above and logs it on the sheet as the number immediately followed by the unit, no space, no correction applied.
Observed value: 97%
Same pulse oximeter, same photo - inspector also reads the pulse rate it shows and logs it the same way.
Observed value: 63bpm
